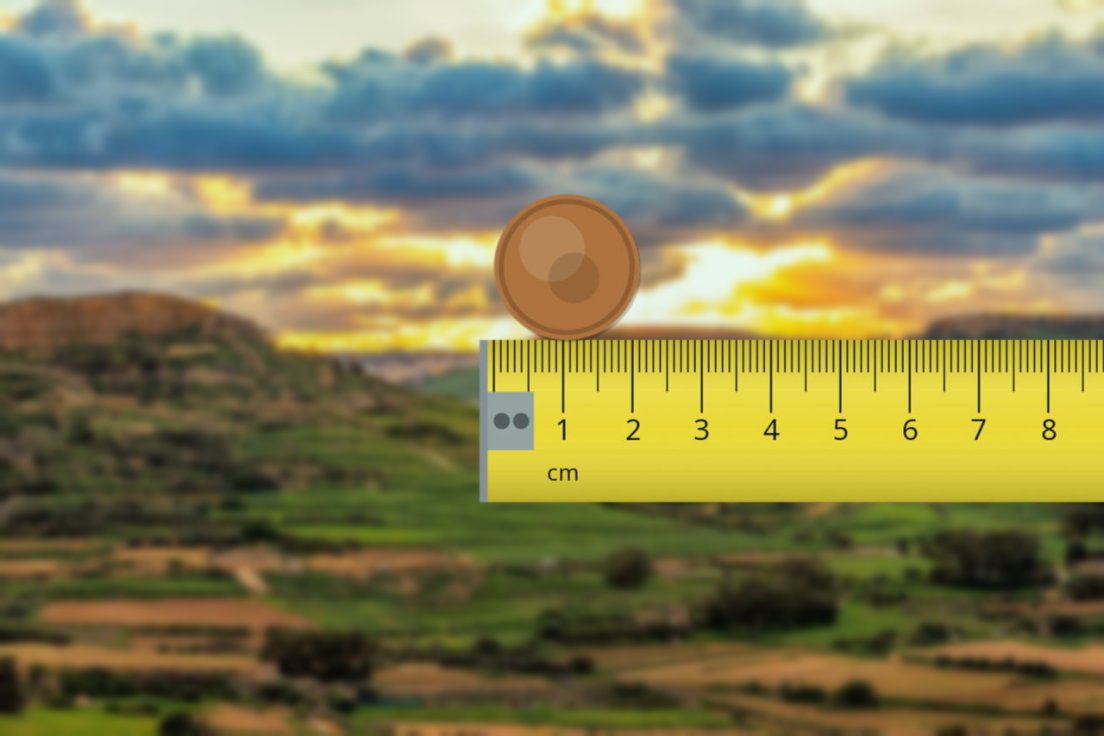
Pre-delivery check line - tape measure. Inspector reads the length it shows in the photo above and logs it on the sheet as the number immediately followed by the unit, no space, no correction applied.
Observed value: 2.1cm
